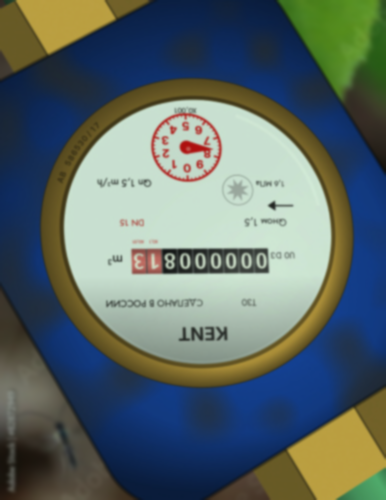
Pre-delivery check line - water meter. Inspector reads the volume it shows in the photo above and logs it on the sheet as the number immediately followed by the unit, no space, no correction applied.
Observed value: 8.137m³
